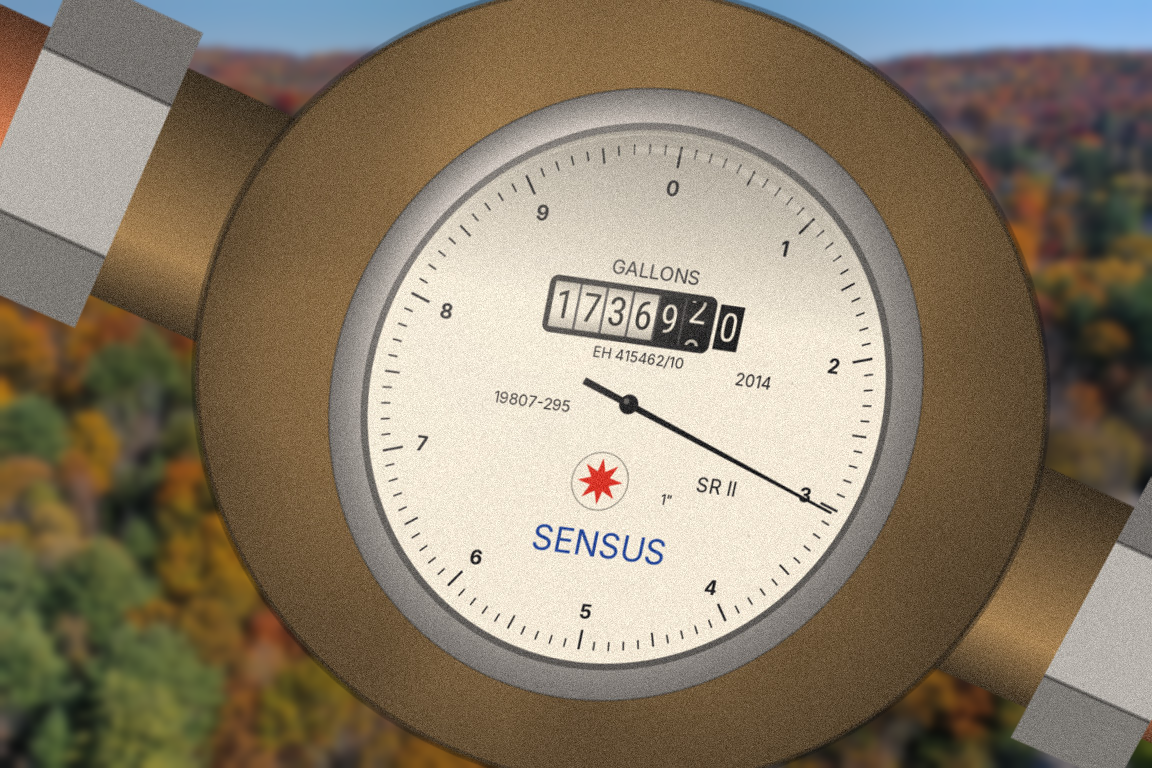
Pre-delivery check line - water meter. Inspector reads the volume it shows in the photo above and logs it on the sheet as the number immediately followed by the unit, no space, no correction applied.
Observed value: 1736923.0gal
